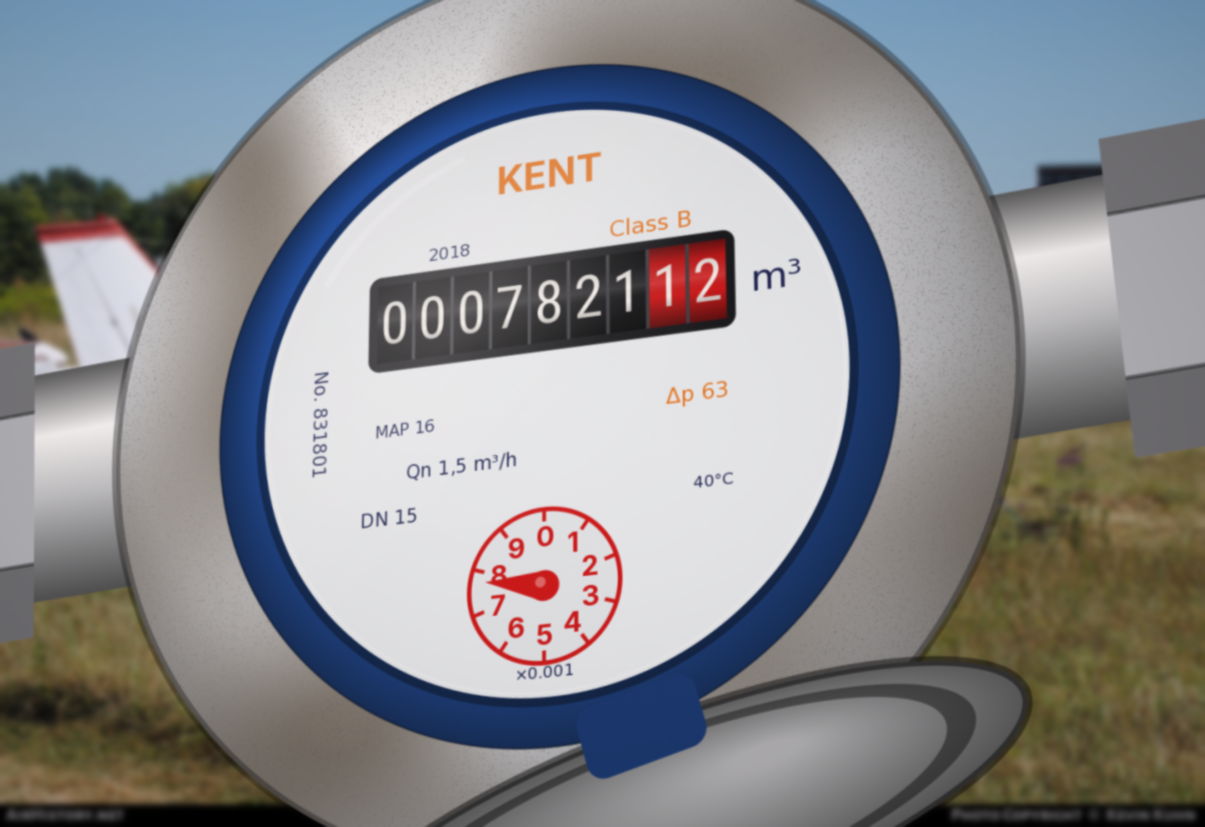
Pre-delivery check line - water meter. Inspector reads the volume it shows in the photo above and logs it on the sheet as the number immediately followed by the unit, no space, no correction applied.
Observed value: 7821.127m³
